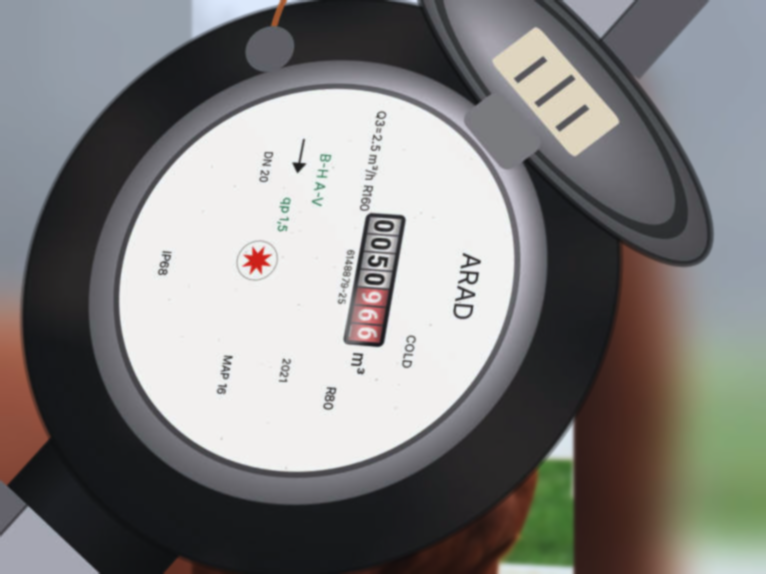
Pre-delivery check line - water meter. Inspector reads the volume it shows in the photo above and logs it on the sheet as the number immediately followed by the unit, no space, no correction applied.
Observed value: 50.966m³
